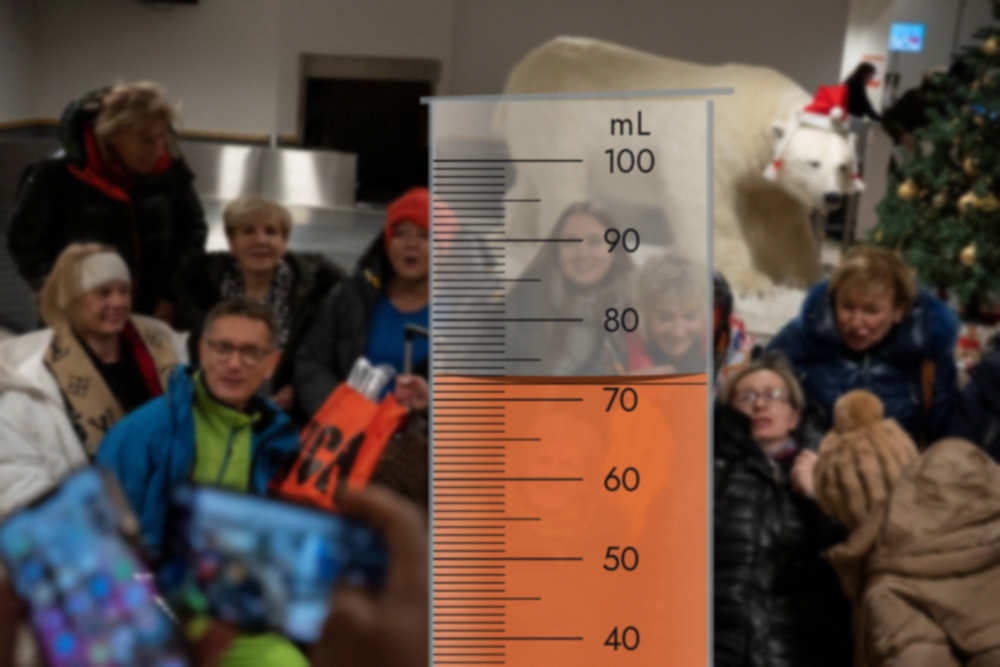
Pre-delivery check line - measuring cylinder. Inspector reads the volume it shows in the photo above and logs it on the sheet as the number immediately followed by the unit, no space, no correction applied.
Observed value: 72mL
